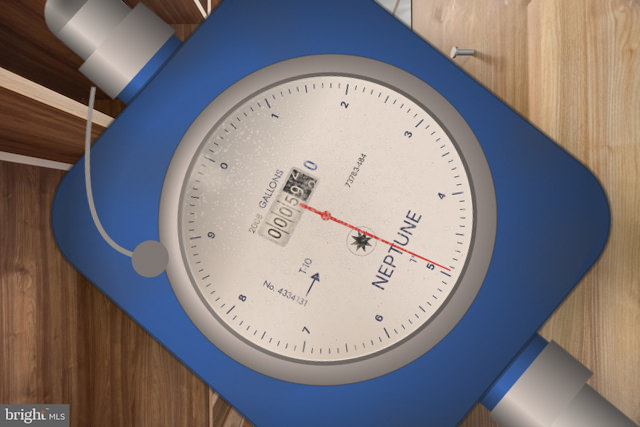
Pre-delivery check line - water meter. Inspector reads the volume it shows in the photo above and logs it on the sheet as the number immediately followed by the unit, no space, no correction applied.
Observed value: 5924.9gal
